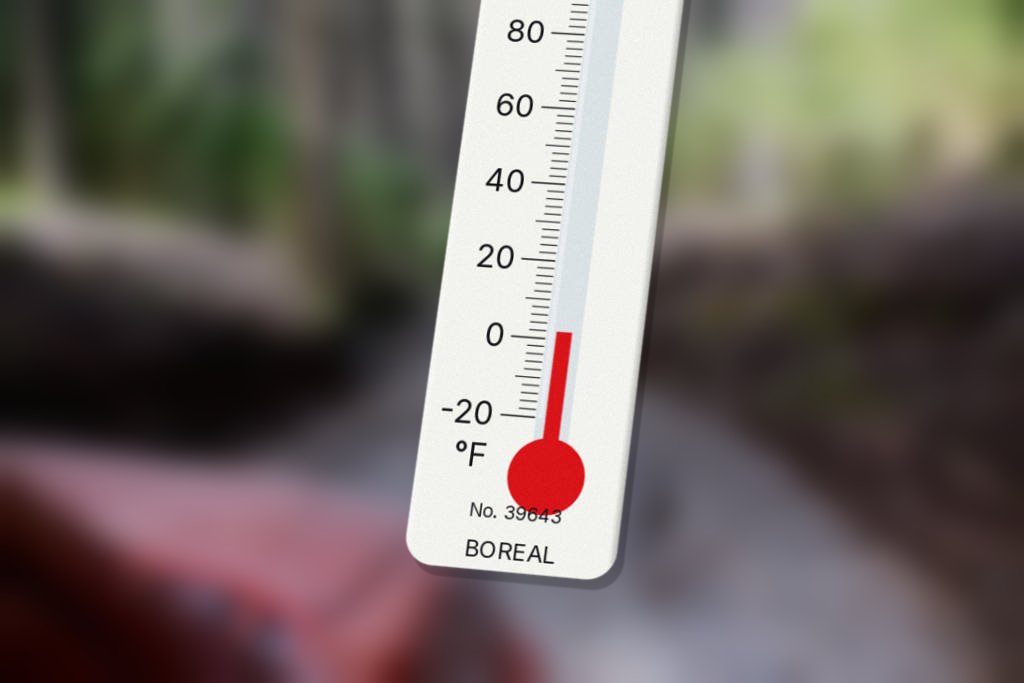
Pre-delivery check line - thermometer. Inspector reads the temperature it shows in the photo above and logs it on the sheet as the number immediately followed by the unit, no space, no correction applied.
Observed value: 2°F
